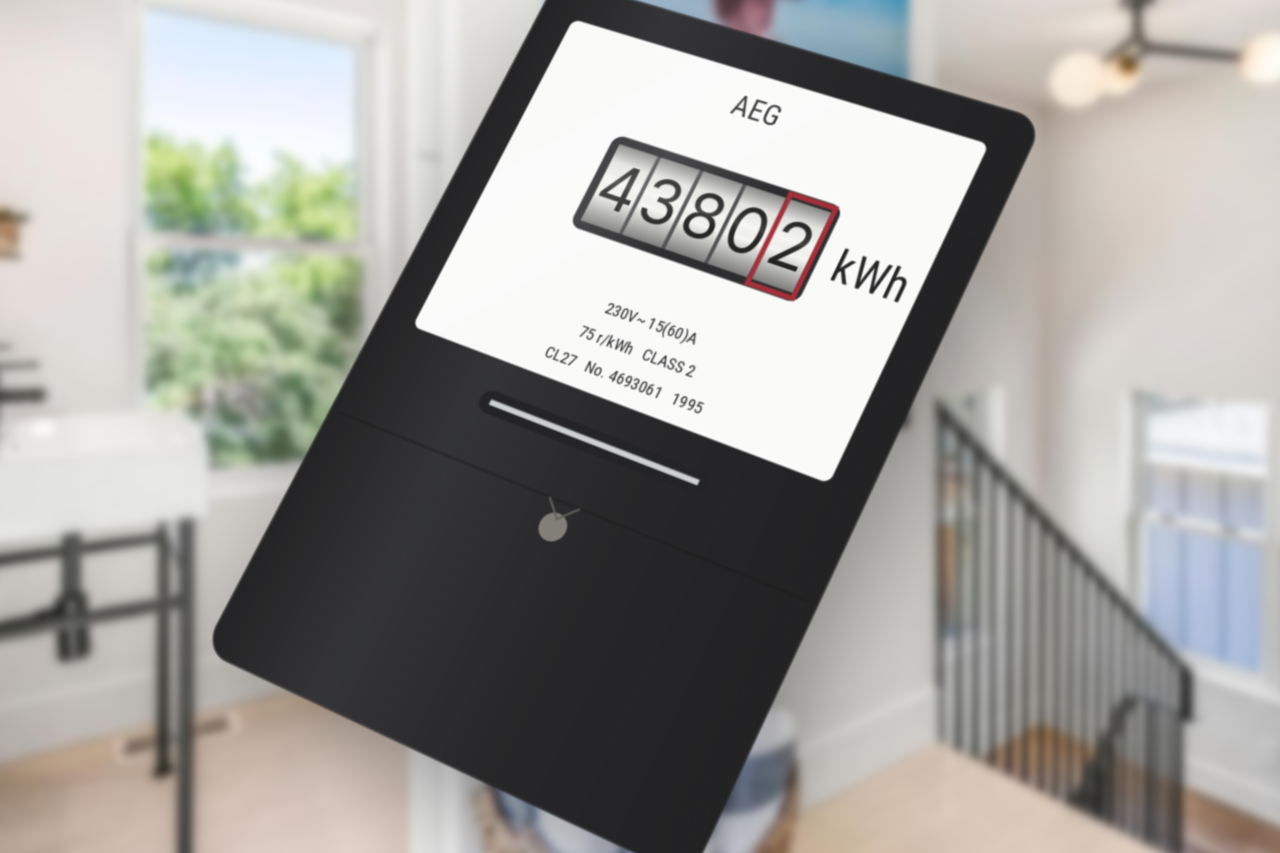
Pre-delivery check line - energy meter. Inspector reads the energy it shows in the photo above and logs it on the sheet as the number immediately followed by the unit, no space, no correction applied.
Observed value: 4380.2kWh
